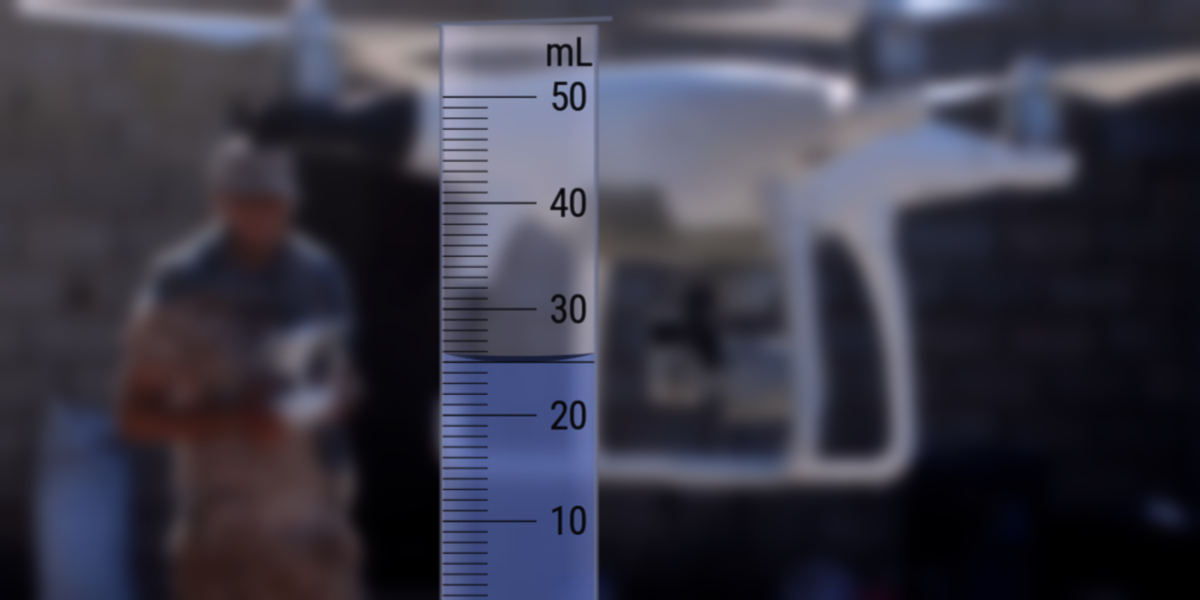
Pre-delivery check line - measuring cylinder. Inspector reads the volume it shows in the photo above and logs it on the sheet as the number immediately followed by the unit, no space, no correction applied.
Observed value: 25mL
